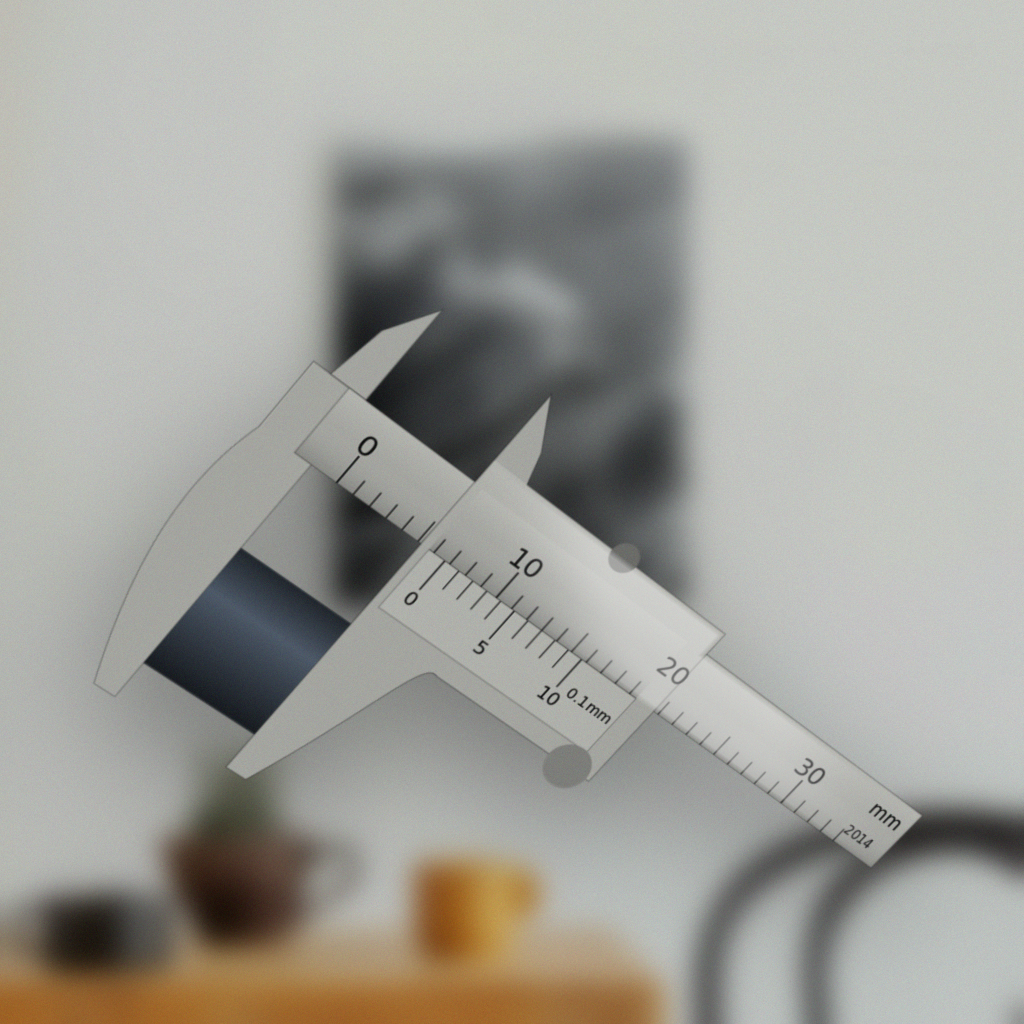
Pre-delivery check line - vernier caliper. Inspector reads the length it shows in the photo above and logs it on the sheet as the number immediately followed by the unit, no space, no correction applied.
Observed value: 6.7mm
